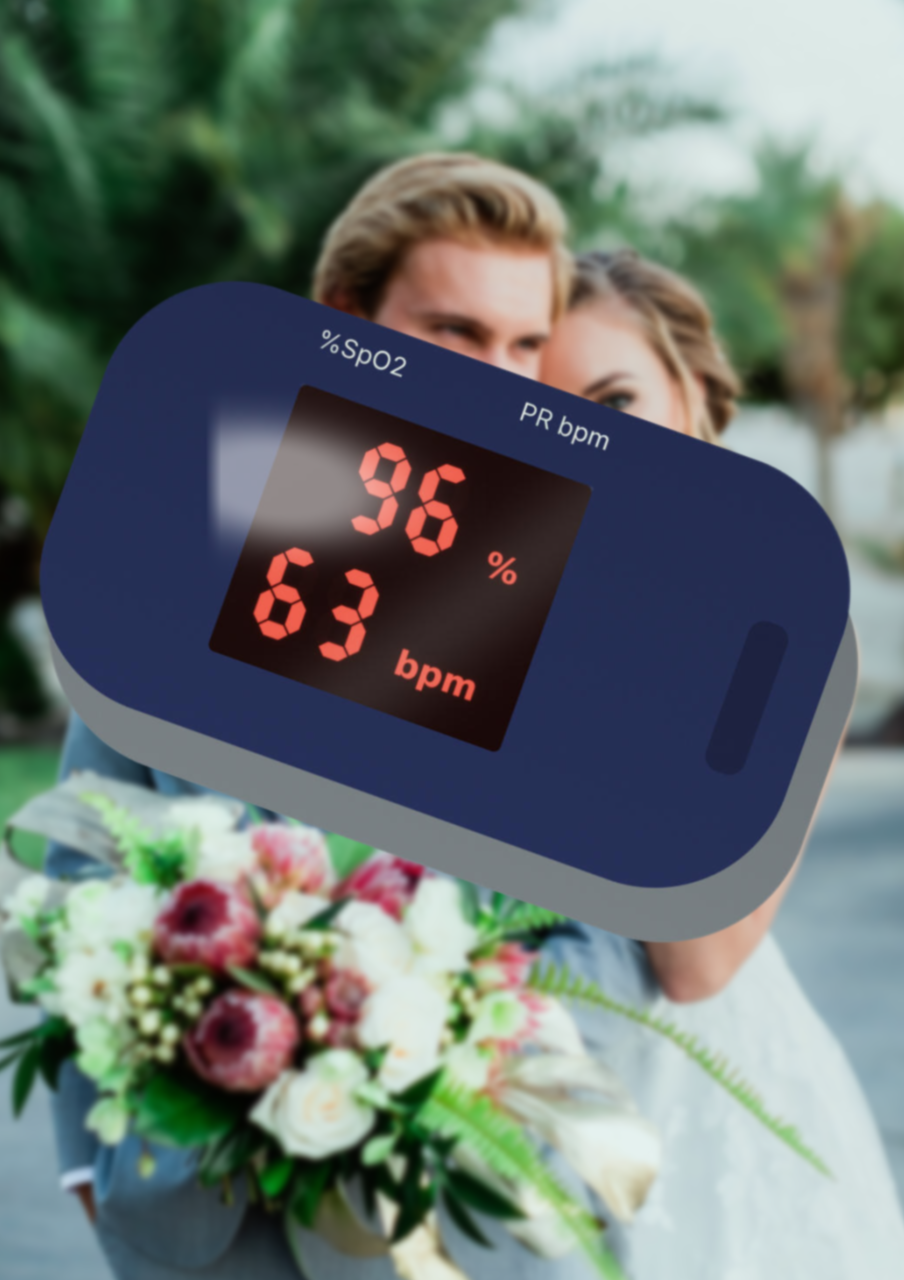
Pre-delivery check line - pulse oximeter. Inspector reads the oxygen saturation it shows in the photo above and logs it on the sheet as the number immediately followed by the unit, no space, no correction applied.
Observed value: 96%
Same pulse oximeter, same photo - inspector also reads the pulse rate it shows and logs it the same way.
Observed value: 63bpm
